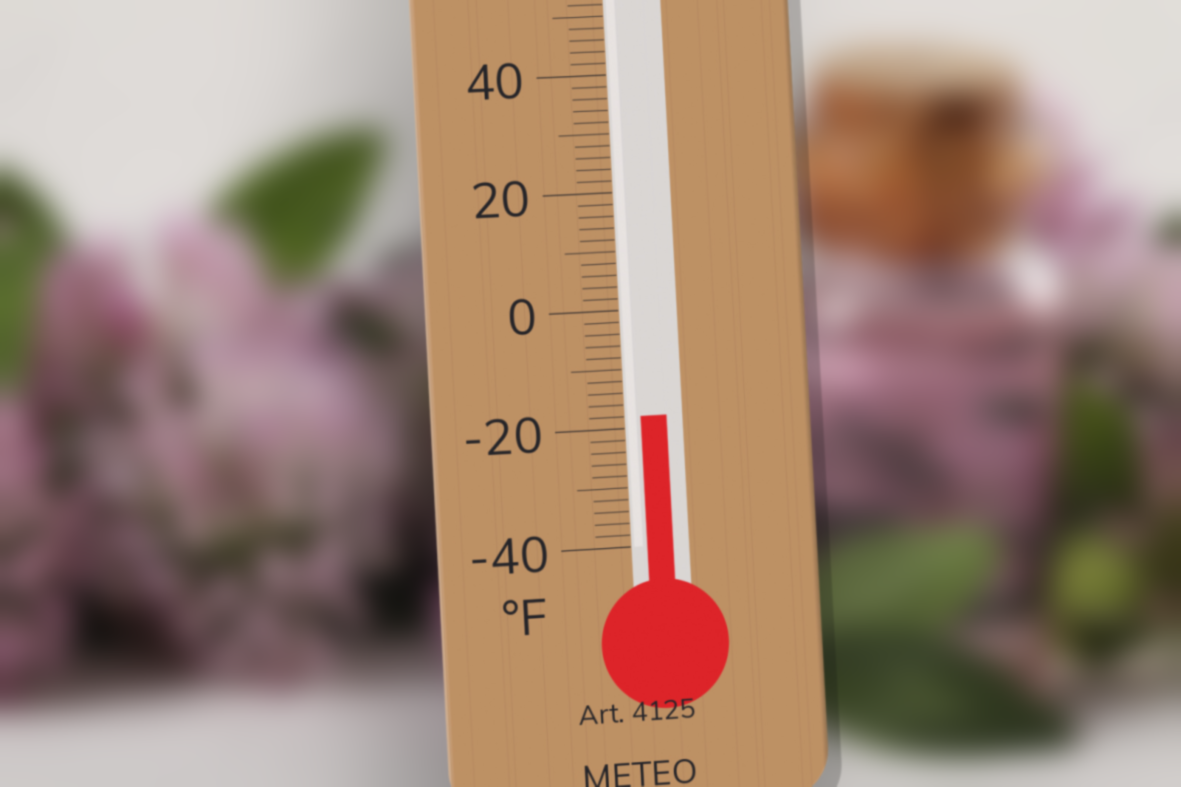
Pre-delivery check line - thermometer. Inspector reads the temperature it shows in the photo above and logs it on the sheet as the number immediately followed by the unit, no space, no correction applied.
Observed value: -18°F
